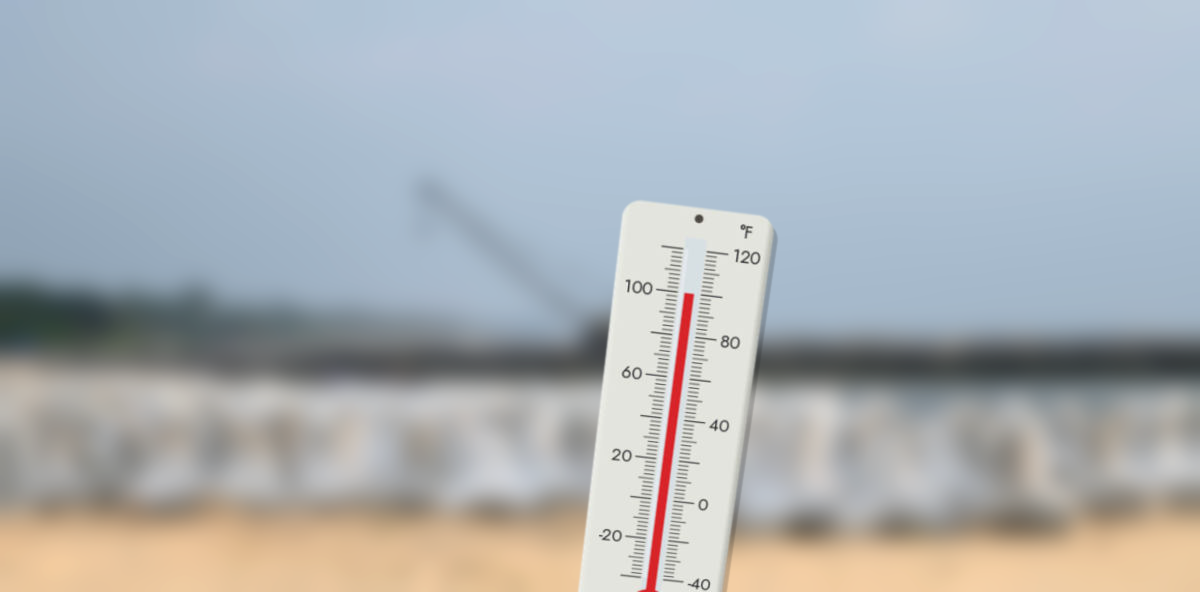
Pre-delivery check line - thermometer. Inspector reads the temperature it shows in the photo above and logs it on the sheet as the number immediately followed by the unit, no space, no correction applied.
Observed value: 100°F
